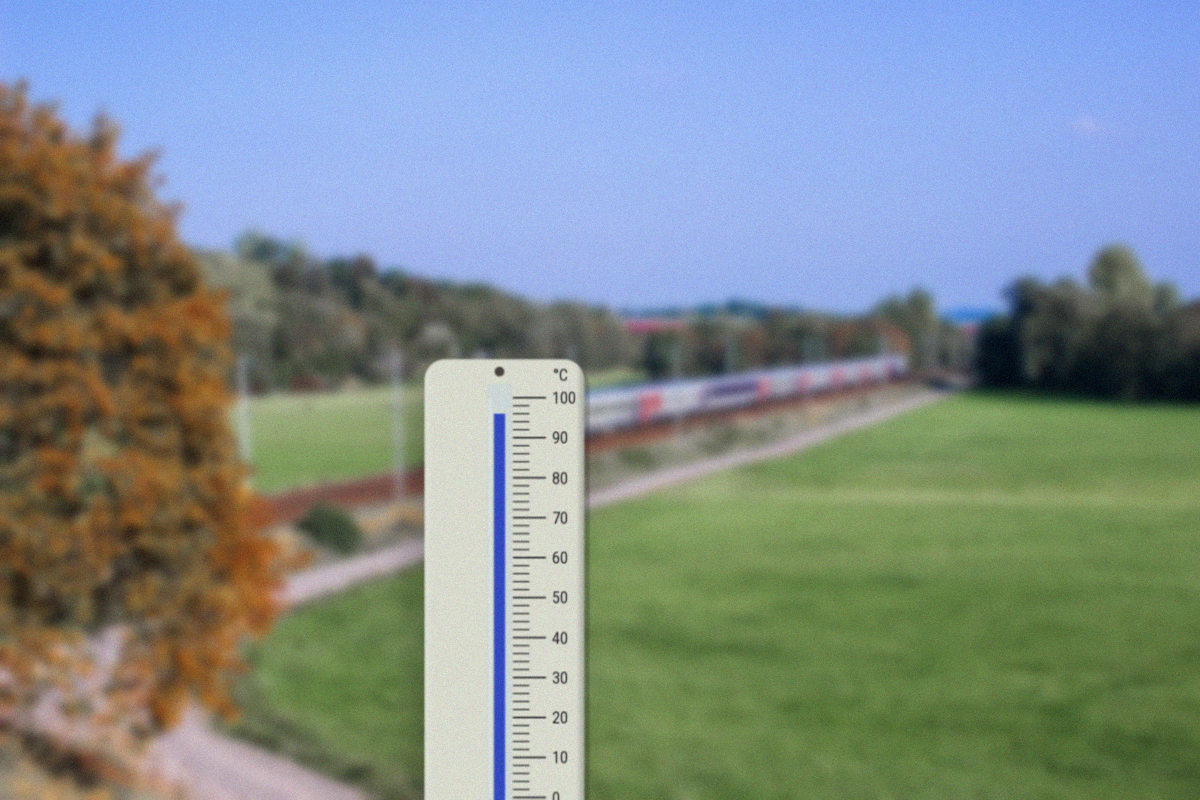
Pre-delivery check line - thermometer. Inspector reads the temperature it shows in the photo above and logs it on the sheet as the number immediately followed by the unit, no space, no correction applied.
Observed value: 96°C
